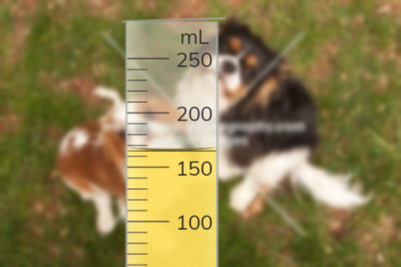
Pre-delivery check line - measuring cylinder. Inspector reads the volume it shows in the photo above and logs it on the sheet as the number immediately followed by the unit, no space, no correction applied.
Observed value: 165mL
